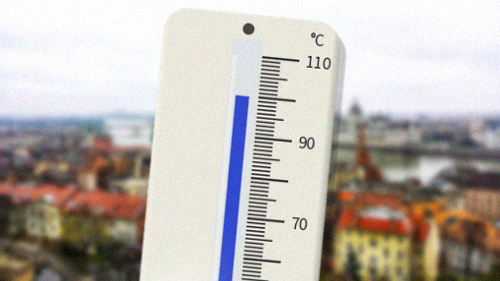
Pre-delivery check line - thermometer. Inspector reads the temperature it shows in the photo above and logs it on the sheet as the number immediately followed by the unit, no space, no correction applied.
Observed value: 100°C
